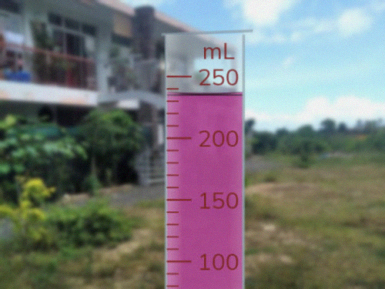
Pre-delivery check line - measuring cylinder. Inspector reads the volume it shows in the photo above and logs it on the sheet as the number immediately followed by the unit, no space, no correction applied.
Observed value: 235mL
